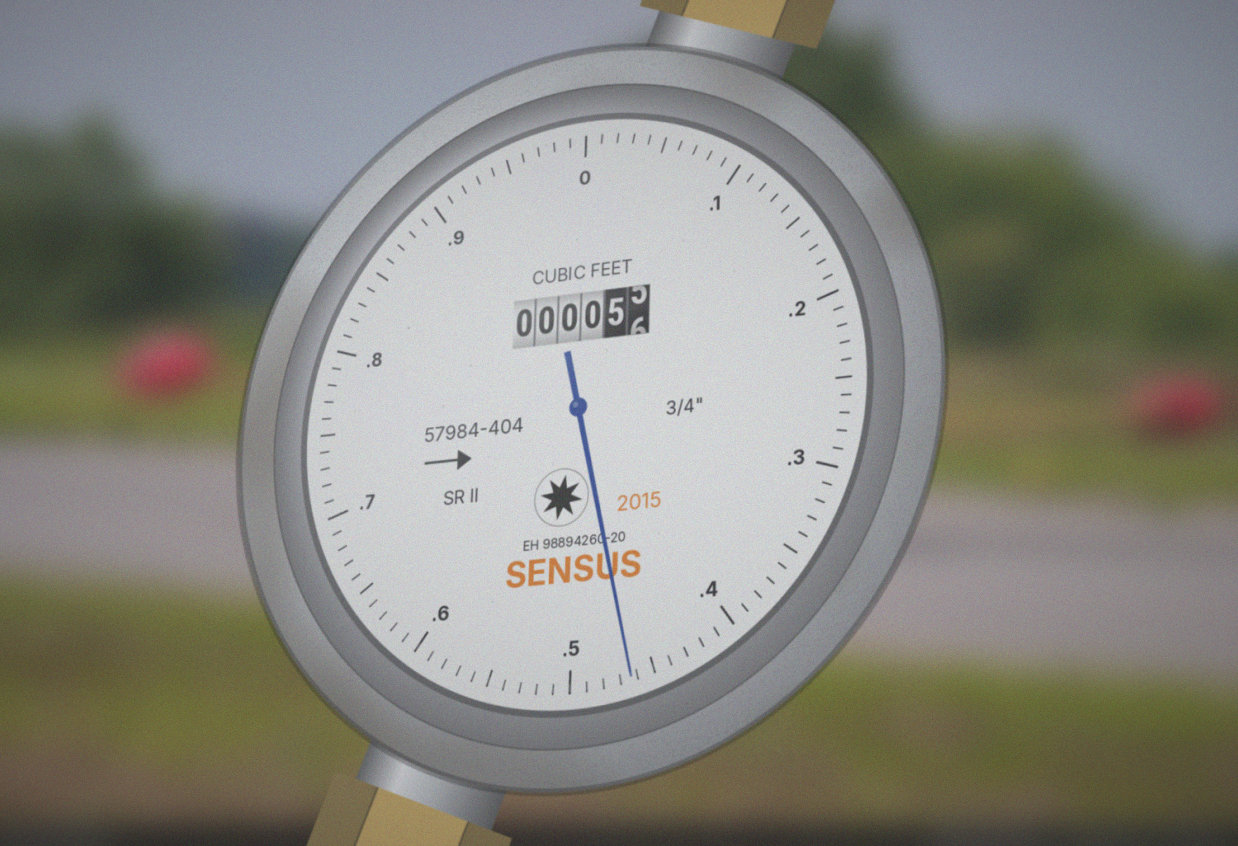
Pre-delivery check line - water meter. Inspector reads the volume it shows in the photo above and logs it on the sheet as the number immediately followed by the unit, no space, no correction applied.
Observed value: 55.46ft³
